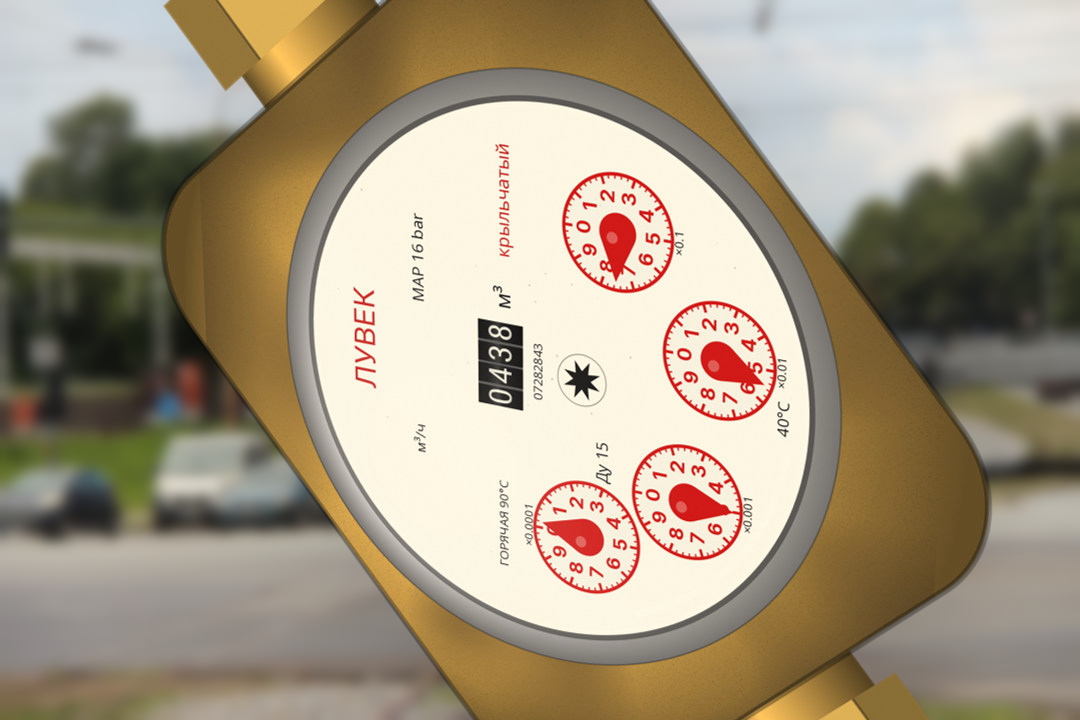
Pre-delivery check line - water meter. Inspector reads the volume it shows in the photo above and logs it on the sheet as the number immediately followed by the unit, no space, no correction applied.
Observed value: 438.7550m³
